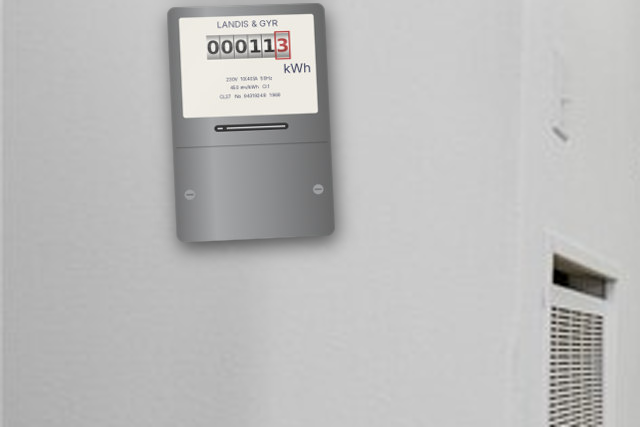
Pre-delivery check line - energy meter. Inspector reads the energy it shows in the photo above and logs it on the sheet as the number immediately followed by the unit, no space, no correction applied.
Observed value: 11.3kWh
